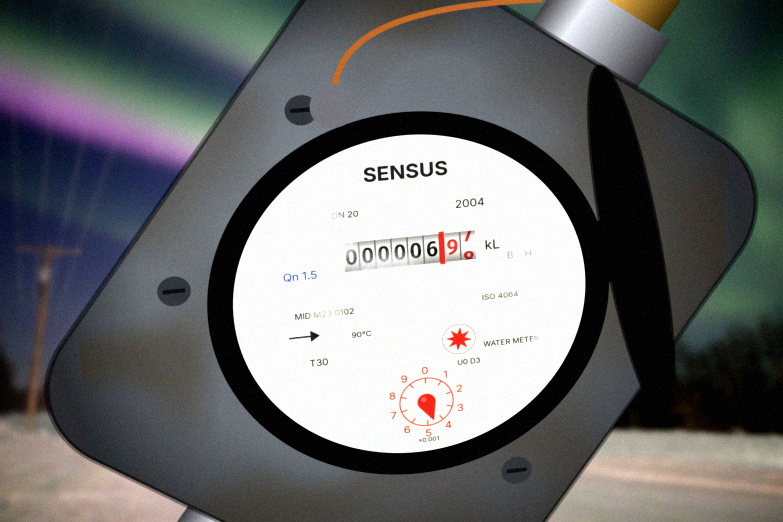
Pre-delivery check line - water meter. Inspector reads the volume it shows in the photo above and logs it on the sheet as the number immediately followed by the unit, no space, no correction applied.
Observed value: 6.974kL
